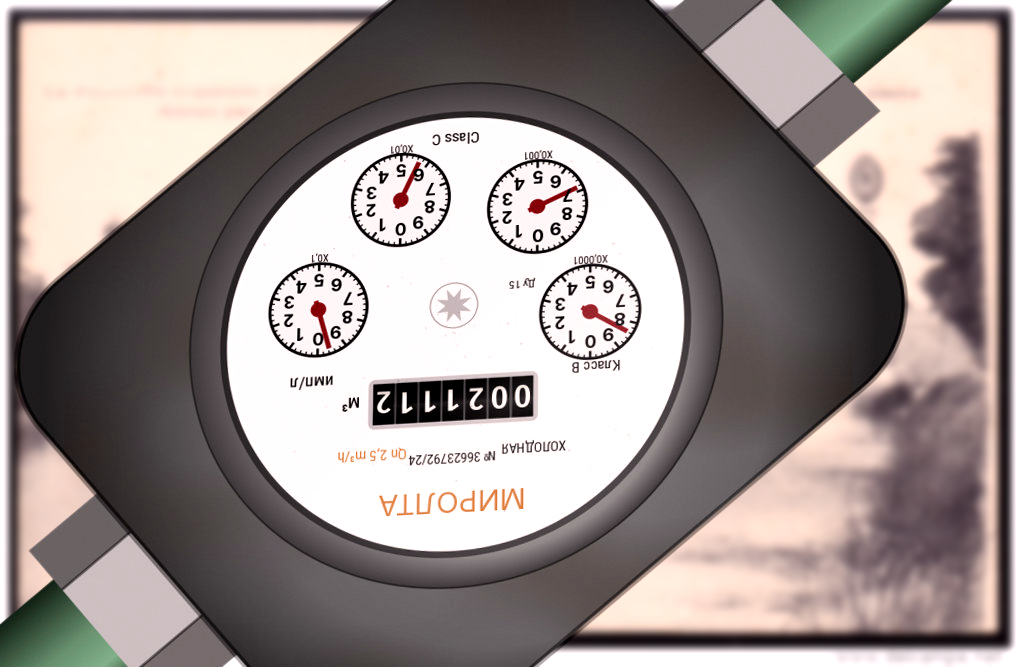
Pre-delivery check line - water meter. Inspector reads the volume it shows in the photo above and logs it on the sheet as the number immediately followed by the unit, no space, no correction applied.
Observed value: 21111.9568m³
